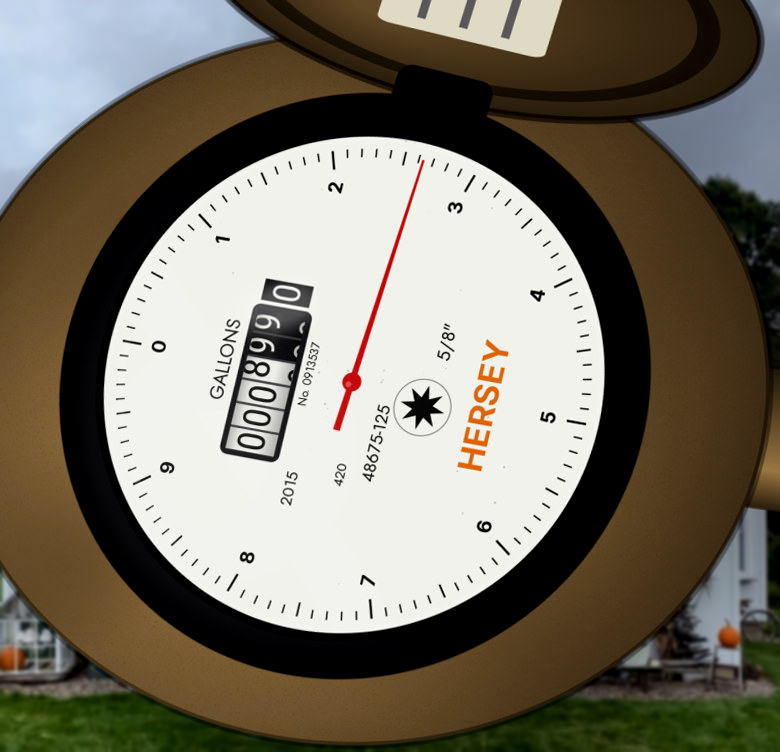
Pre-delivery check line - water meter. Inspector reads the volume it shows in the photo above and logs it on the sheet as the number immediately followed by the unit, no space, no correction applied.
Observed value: 8992.6gal
